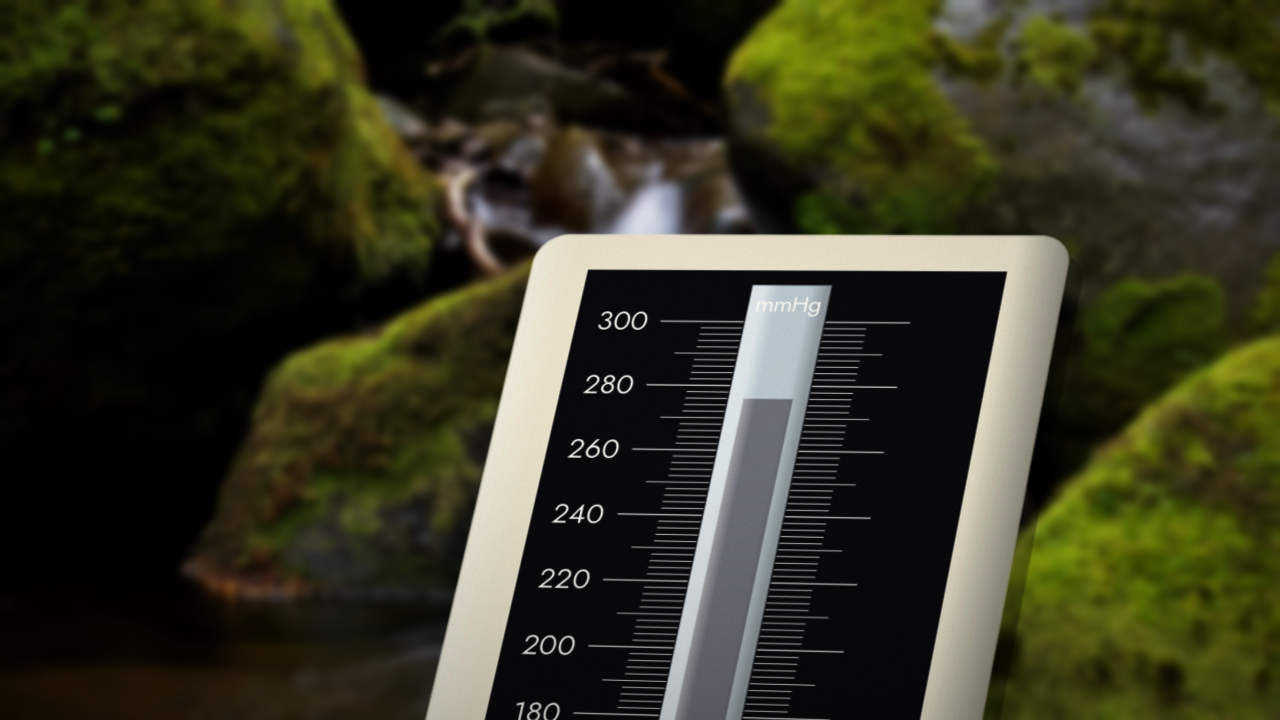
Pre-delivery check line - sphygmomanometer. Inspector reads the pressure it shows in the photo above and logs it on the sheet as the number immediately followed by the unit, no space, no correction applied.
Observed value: 276mmHg
